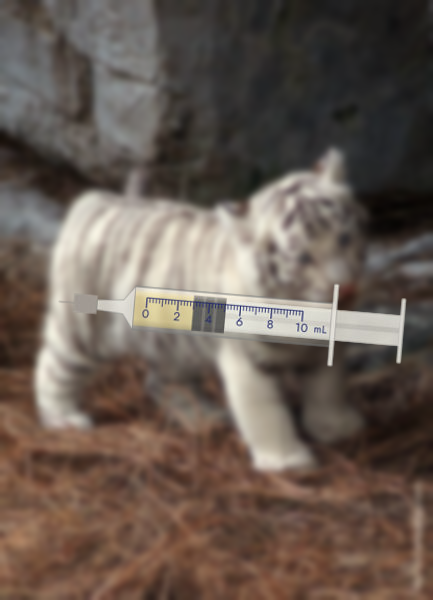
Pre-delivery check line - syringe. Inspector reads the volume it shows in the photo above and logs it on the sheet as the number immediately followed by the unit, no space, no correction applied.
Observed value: 3mL
